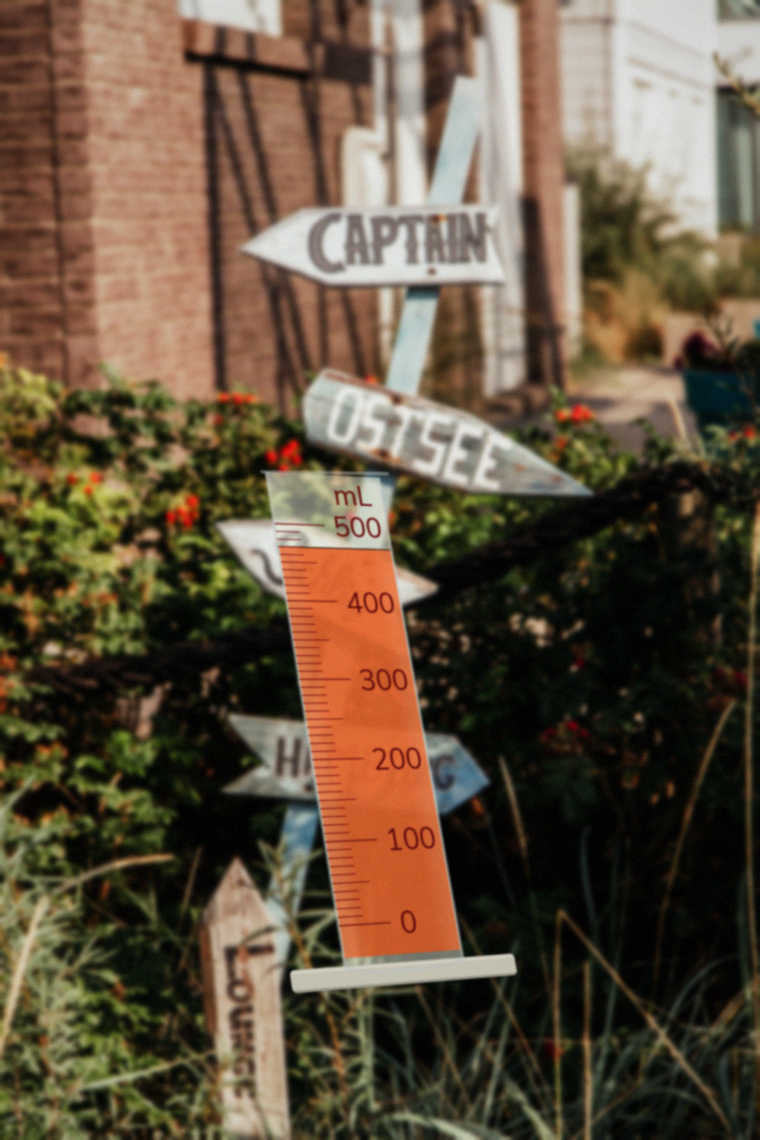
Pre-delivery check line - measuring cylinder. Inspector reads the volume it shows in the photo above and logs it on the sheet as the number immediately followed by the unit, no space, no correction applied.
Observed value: 470mL
